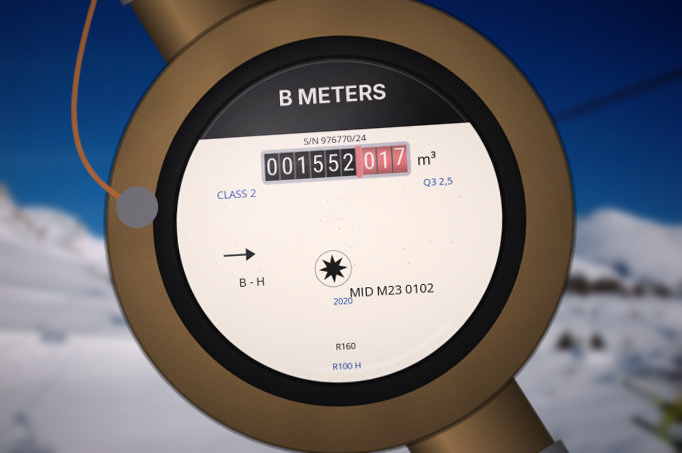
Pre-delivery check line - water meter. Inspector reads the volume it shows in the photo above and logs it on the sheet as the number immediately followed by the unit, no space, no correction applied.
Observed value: 1552.017m³
